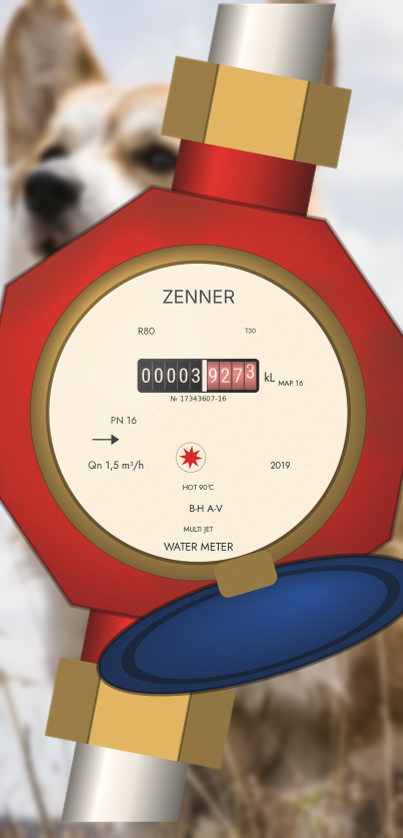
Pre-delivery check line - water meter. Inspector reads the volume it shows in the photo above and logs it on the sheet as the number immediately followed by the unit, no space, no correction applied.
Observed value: 3.9273kL
